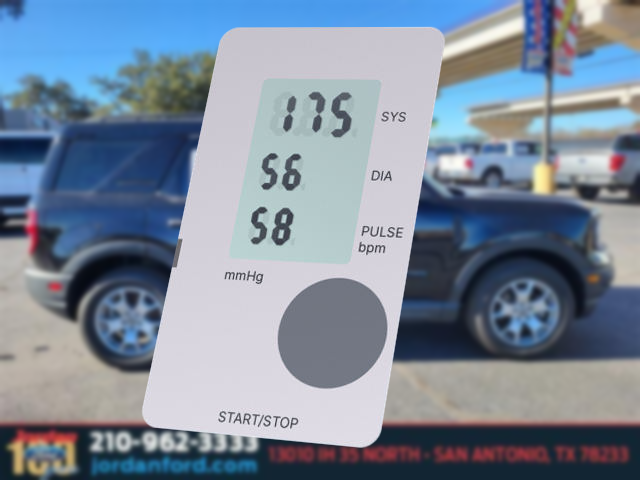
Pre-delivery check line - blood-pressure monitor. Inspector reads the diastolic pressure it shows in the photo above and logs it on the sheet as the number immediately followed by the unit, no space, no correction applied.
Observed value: 56mmHg
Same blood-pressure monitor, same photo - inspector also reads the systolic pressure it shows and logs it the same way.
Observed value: 175mmHg
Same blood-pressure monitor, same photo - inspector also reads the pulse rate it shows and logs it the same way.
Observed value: 58bpm
